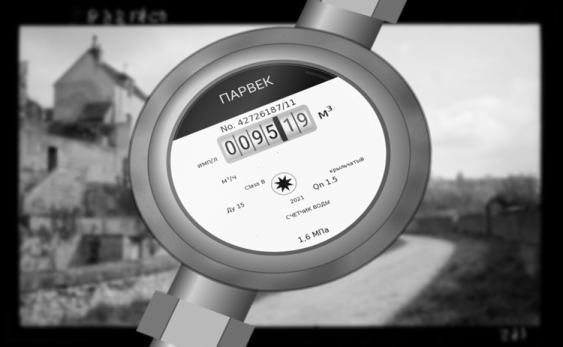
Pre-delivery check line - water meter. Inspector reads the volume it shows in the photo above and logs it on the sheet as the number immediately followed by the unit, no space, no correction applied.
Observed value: 95.19m³
